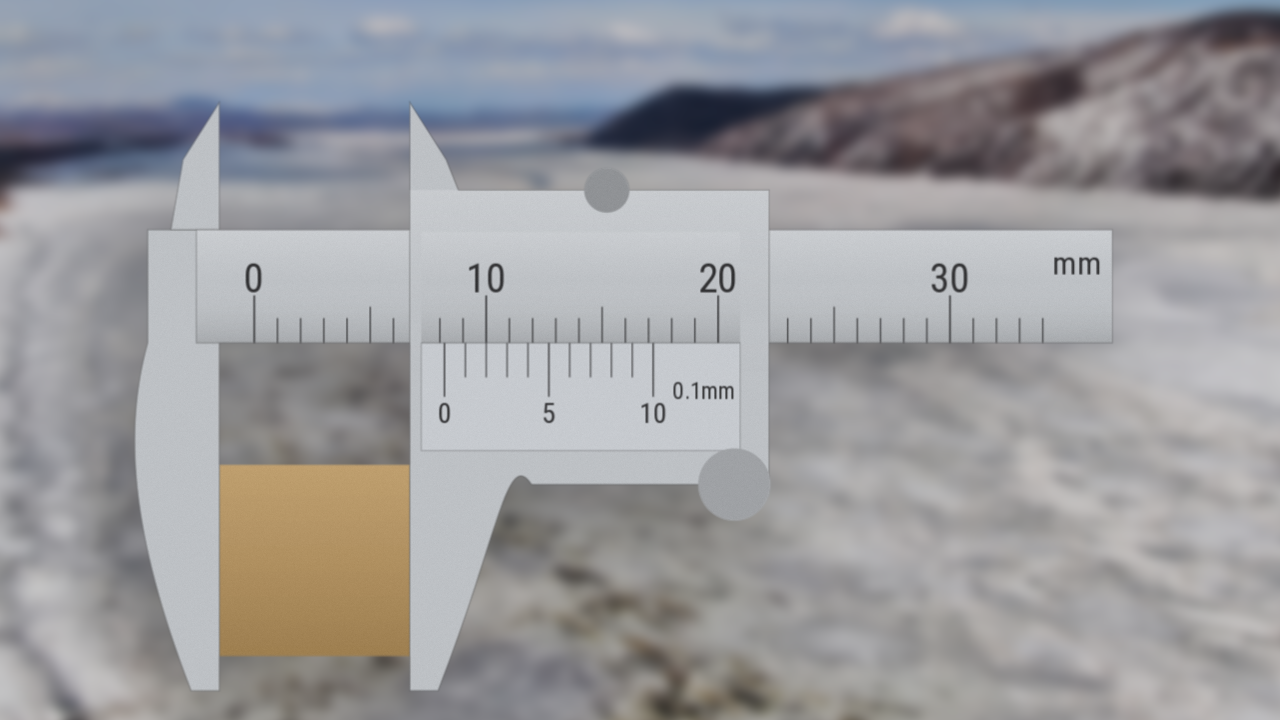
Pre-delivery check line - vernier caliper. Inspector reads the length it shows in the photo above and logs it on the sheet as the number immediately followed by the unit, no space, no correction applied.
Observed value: 8.2mm
